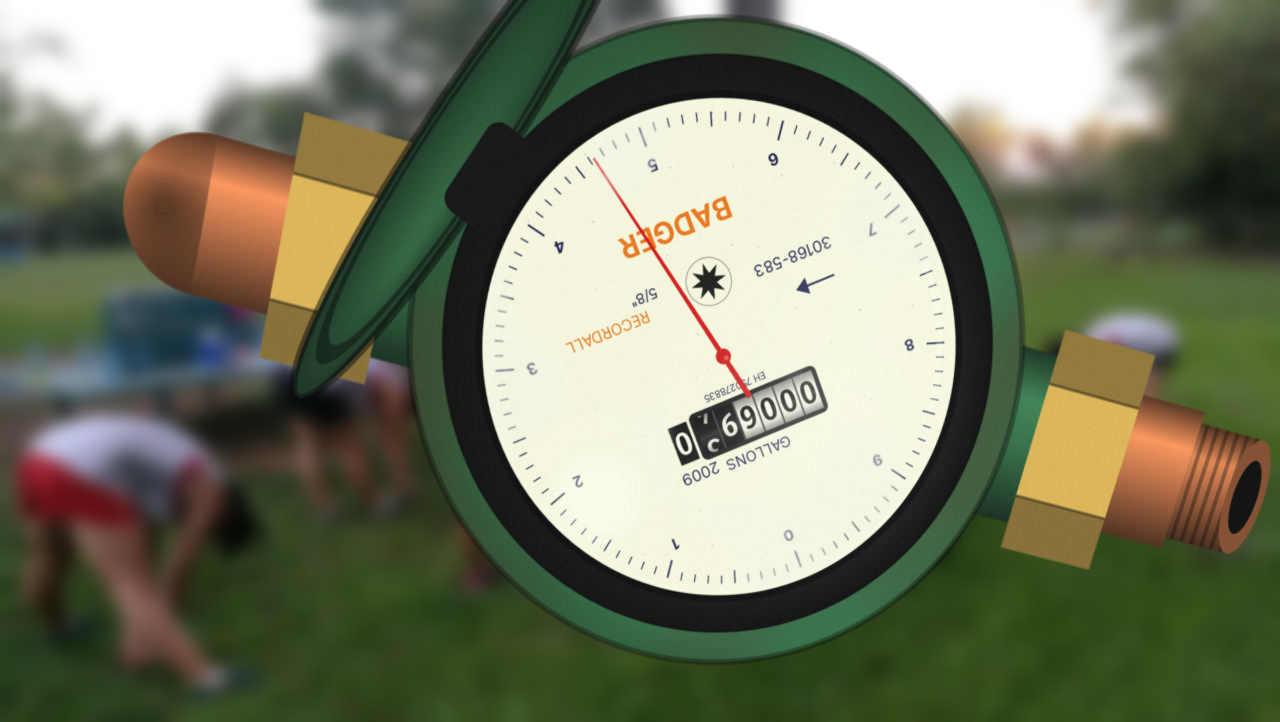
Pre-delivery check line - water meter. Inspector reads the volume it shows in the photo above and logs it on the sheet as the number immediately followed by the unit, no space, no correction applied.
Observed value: 6934.6gal
